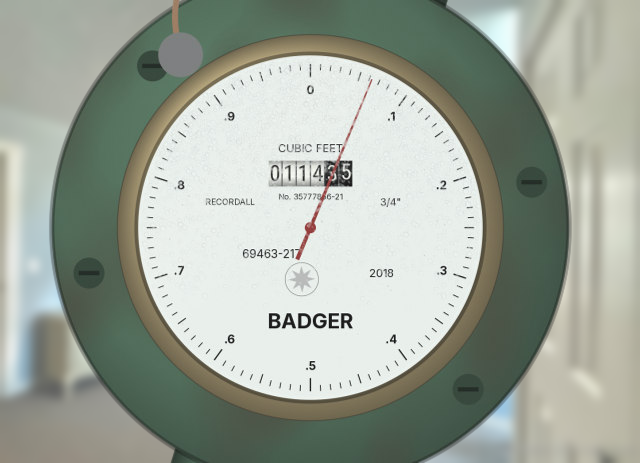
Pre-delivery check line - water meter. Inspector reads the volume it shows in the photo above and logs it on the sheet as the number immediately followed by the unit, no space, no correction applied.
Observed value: 11435.06ft³
